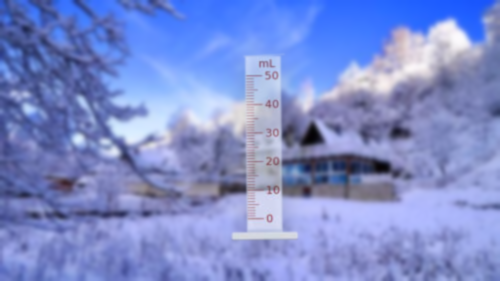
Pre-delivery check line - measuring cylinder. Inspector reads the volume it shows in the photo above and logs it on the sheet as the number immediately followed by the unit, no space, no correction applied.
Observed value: 10mL
